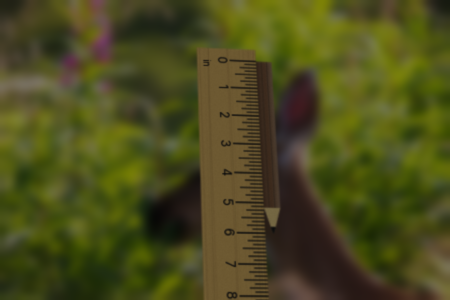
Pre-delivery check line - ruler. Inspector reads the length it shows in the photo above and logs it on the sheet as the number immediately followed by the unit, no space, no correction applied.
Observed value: 6in
